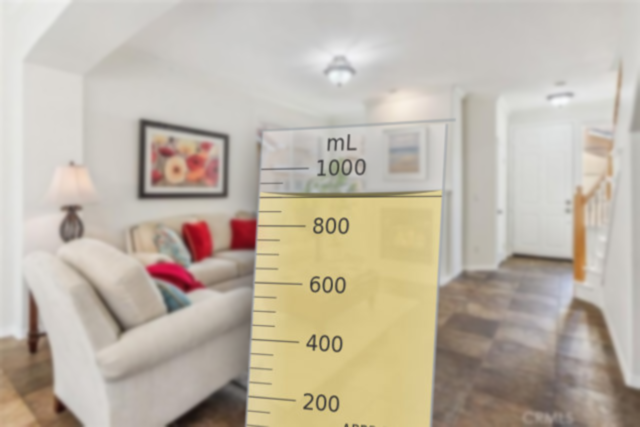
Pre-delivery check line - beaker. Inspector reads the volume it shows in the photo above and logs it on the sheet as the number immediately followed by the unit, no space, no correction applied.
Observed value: 900mL
